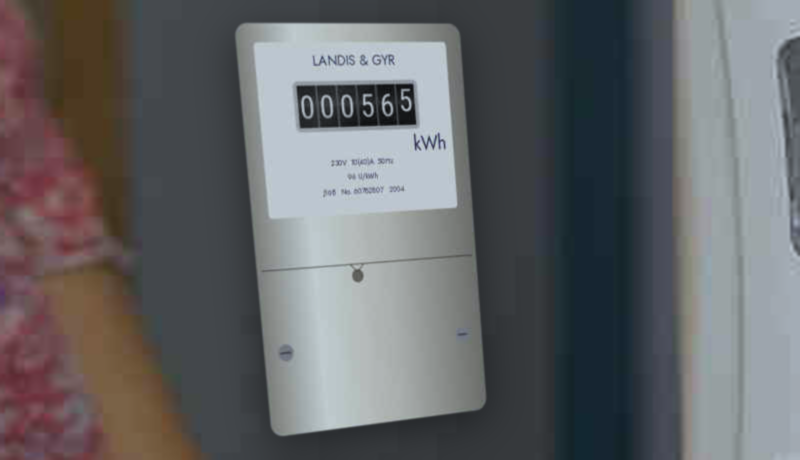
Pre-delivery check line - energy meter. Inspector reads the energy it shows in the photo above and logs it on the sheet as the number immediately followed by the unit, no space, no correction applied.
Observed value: 565kWh
